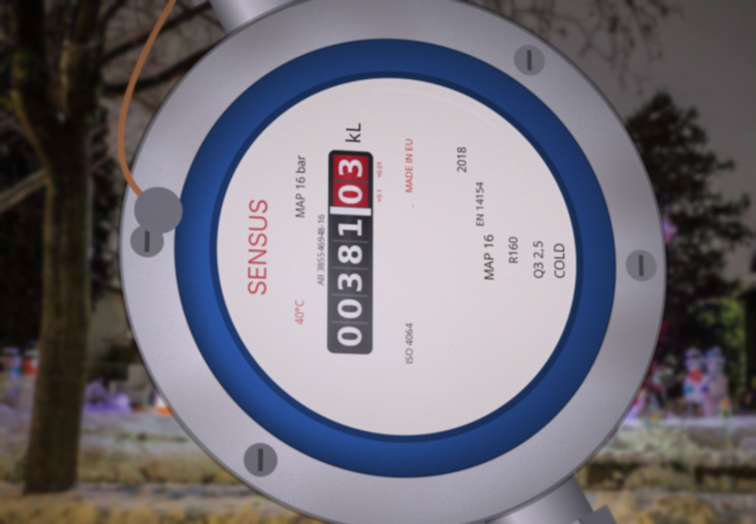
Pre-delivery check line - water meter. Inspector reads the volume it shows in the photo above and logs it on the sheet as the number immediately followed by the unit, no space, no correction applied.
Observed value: 381.03kL
